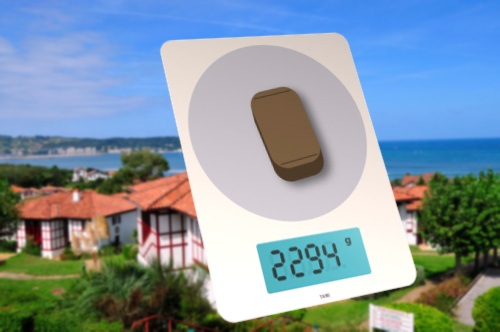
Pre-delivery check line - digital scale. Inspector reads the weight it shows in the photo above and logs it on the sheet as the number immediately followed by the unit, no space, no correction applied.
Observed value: 2294g
